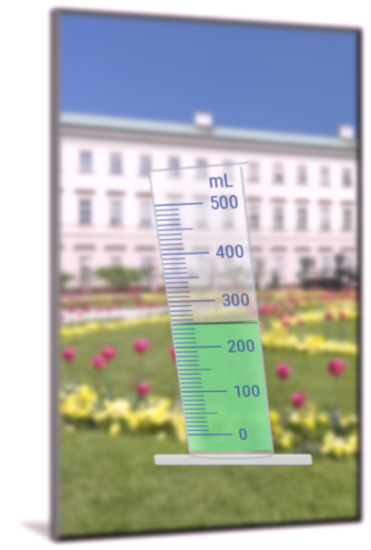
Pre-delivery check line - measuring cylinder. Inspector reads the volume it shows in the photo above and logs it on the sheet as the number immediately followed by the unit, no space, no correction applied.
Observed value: 250mL
